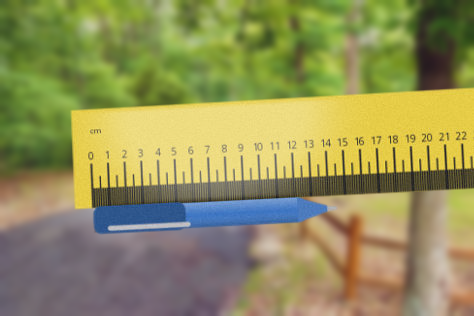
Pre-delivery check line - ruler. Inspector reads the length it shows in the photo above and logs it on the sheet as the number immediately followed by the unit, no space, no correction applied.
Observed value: 14.5cm
